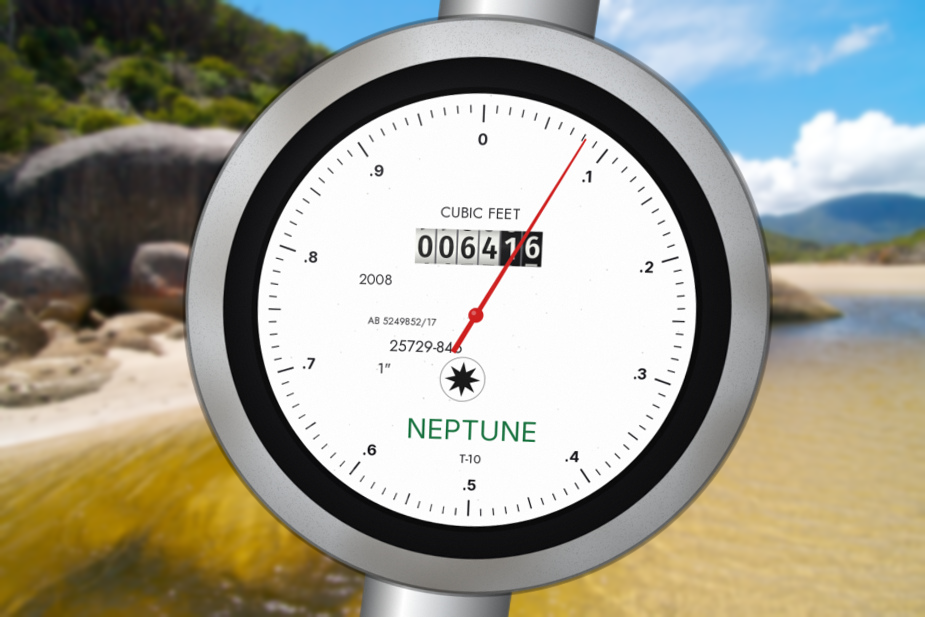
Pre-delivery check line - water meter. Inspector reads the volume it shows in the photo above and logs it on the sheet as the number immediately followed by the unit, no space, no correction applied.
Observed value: 6416.08ft³
